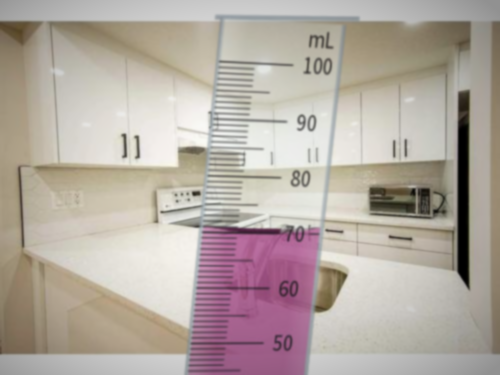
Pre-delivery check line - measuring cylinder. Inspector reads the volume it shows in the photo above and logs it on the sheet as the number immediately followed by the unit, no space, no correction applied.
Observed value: 70mL
